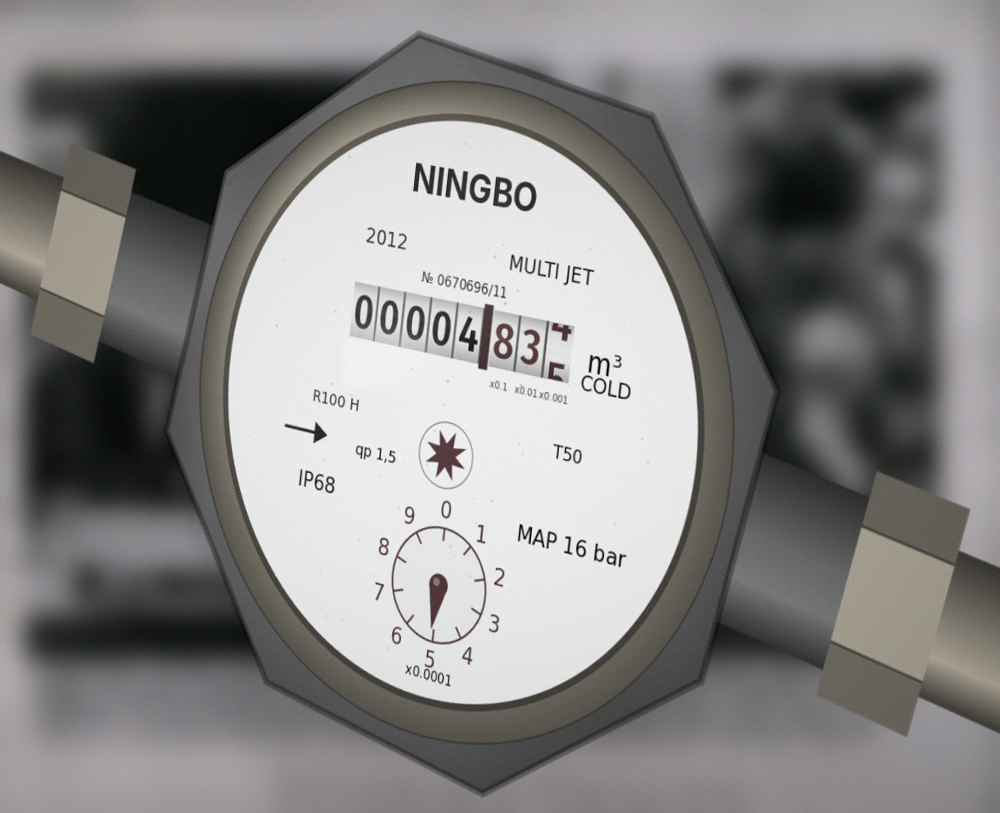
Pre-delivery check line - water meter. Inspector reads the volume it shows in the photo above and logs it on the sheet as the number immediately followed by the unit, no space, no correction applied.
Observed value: 4.8345m³
